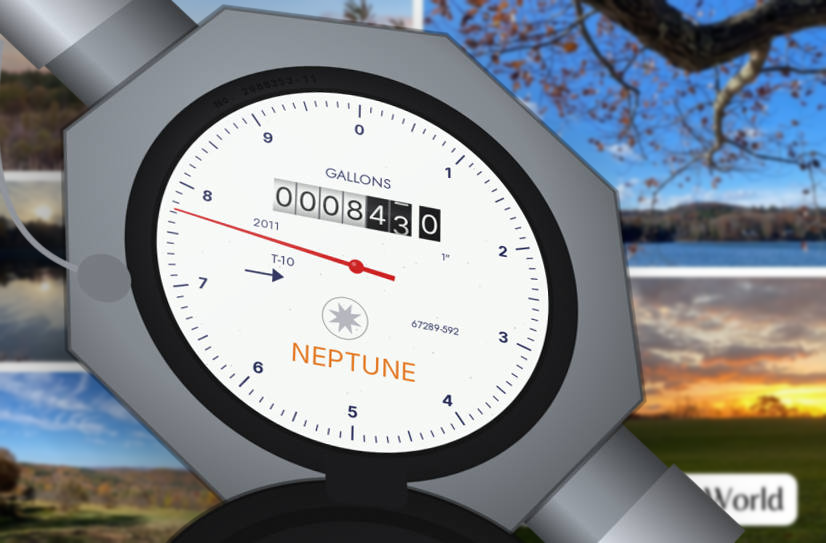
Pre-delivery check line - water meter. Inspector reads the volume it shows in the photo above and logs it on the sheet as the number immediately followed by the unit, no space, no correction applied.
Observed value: 8427.7gal
